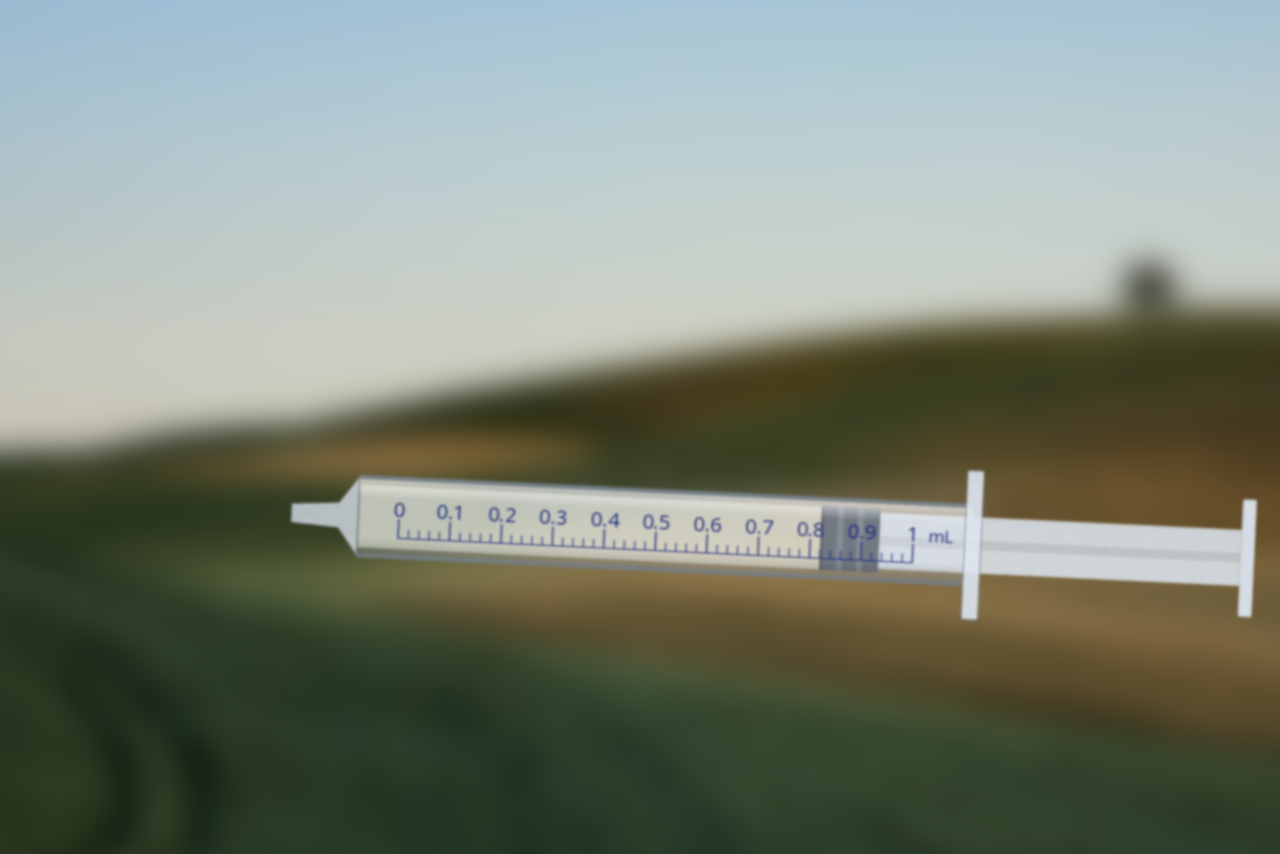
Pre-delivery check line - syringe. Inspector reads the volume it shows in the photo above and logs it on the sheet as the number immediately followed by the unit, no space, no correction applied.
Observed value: 0.82mL
